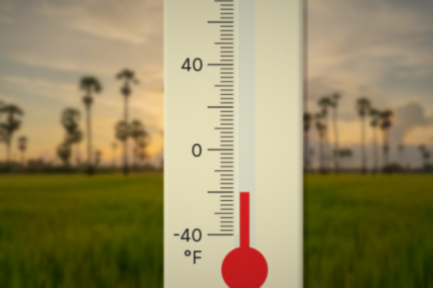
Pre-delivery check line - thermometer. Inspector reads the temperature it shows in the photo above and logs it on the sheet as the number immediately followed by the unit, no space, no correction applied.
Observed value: -20°F
